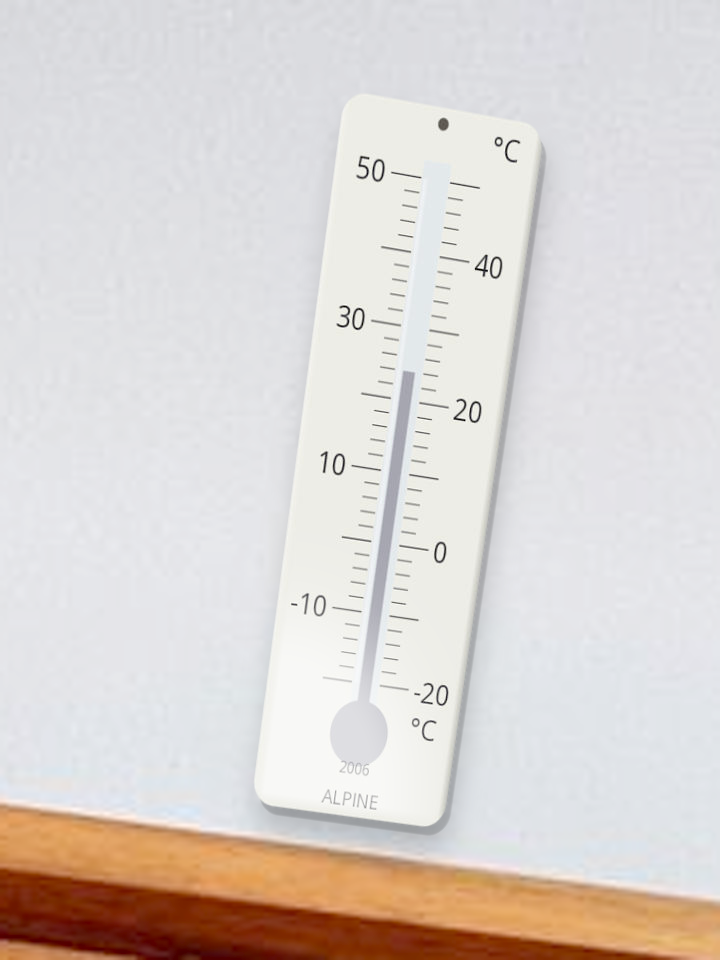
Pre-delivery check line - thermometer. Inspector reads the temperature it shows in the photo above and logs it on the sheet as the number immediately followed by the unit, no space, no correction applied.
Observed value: 24°C
